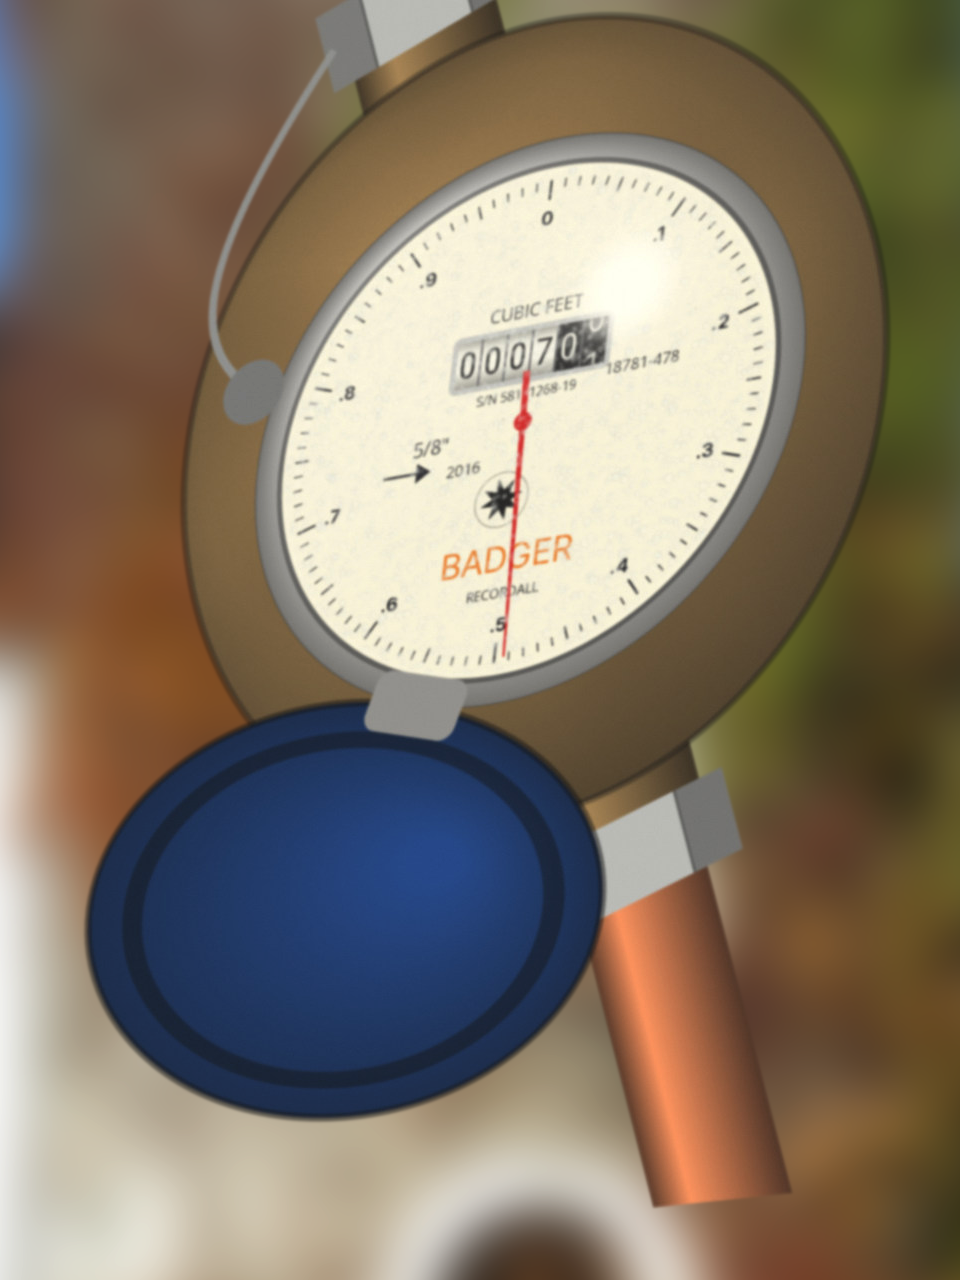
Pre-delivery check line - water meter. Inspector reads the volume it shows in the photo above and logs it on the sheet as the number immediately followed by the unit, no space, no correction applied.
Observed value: 700.49ft³
